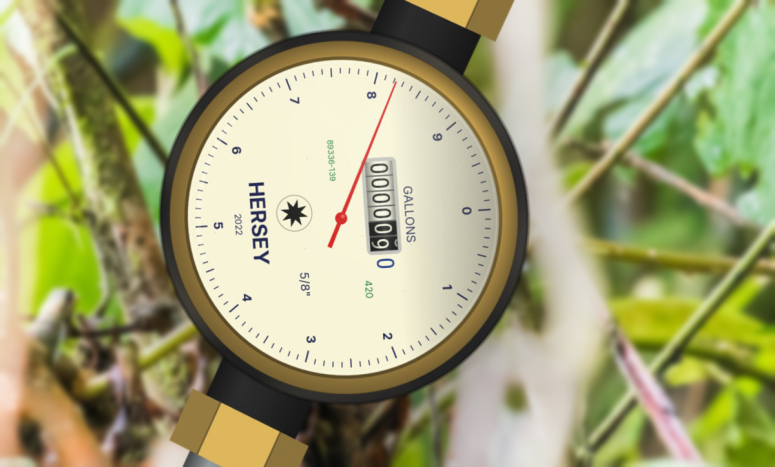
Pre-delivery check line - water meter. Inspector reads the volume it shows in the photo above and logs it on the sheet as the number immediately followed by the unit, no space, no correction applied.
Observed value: 88.2gal
